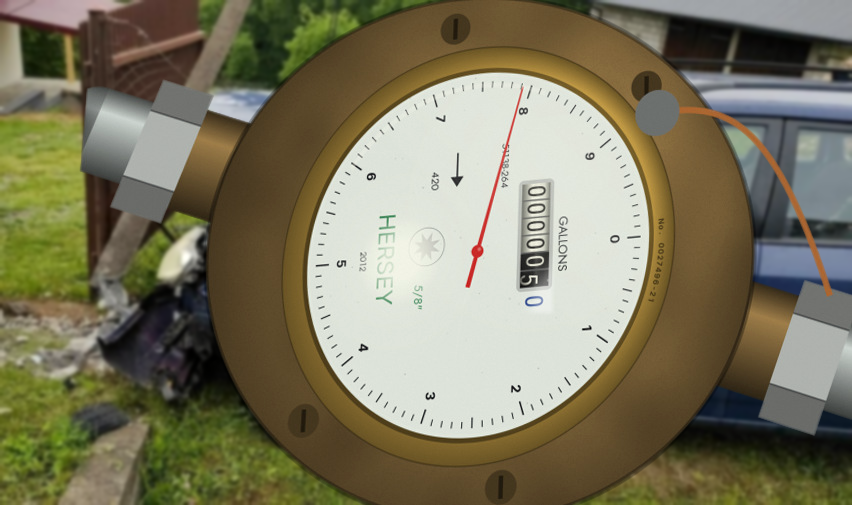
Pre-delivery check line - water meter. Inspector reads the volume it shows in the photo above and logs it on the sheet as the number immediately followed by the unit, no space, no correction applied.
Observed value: 47.9gal
